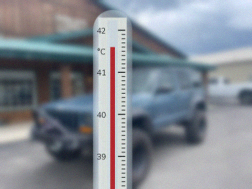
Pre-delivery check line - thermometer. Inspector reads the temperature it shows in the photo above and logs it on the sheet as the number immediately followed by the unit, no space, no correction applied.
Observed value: 41.6°C
